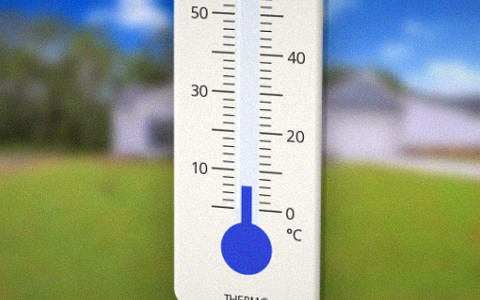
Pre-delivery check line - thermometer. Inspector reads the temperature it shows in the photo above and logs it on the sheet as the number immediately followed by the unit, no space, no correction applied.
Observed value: 6°C
